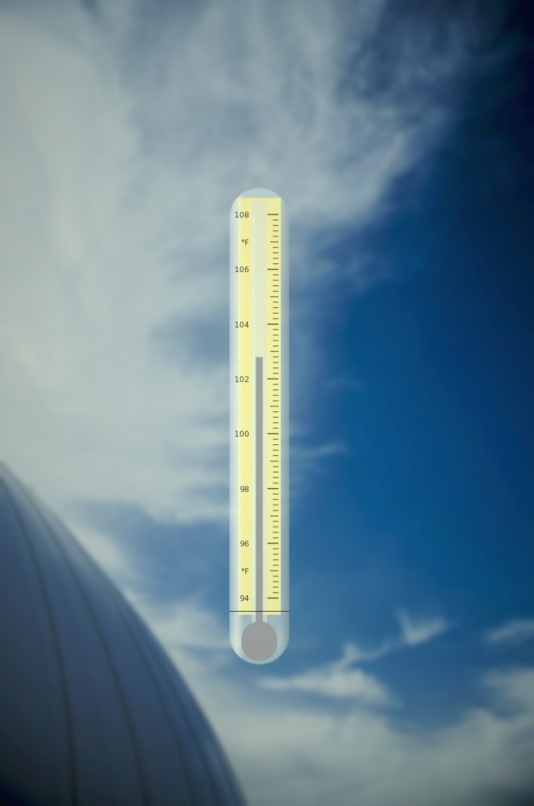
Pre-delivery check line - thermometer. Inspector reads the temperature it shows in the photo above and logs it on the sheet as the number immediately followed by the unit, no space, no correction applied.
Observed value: 102.8°F
